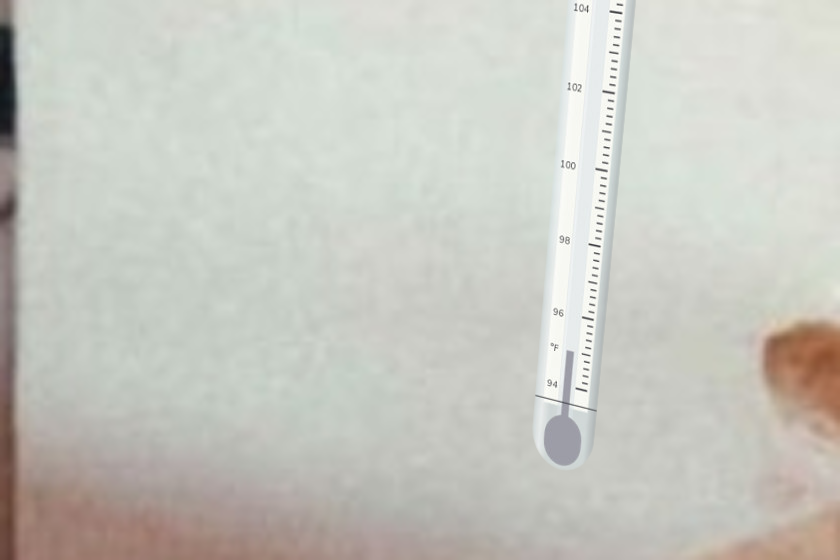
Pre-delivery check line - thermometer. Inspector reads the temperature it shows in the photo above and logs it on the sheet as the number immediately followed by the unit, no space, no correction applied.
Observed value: 95°F
